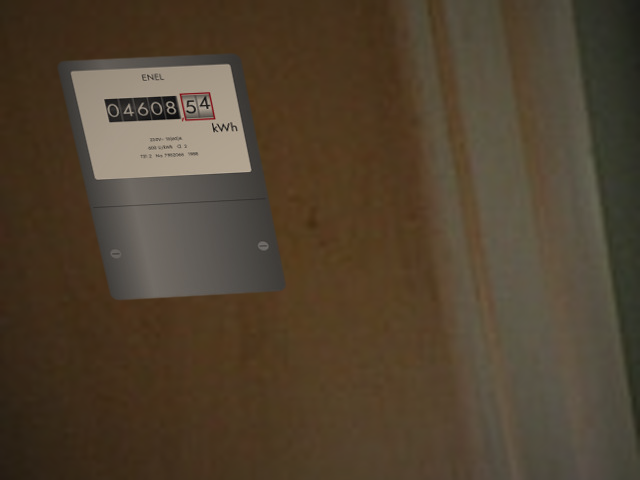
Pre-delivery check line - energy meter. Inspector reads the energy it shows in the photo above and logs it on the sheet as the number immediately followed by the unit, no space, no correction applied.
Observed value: 4608.54kWh
